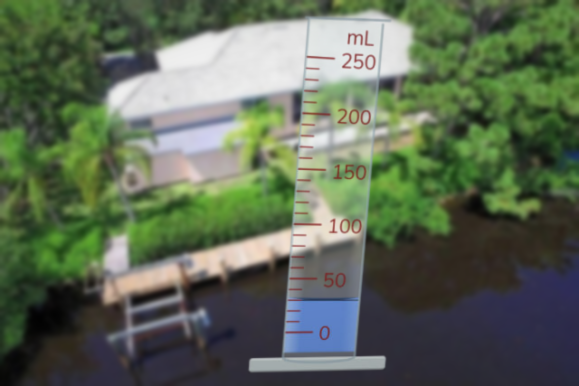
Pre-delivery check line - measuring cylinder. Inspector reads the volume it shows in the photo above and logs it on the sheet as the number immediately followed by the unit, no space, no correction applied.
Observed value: 30mL
